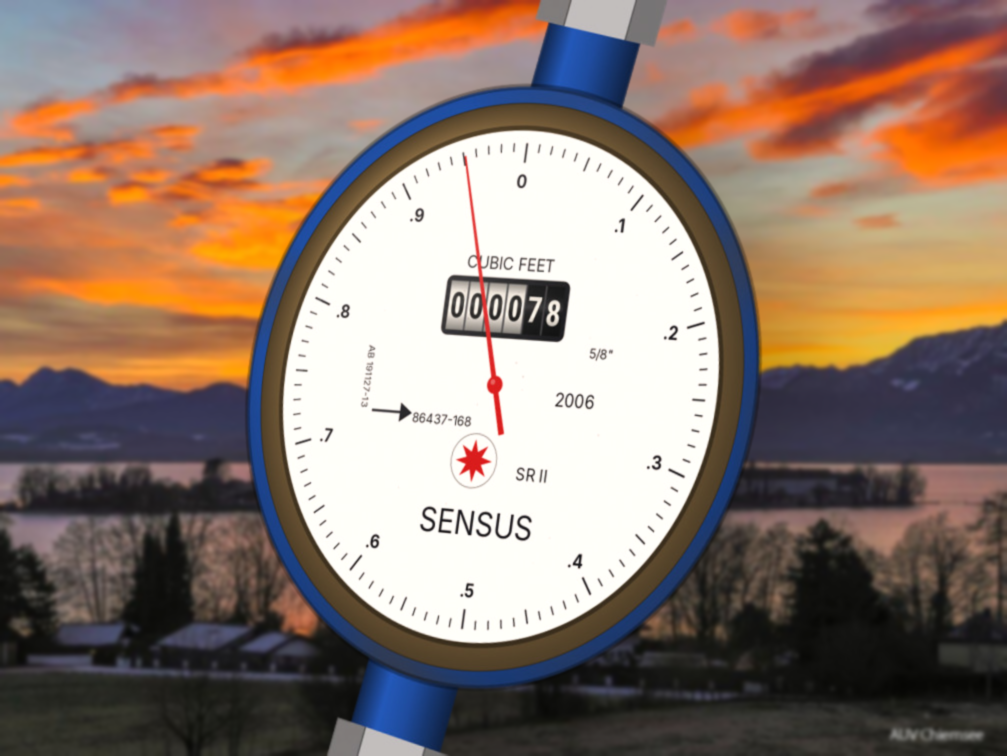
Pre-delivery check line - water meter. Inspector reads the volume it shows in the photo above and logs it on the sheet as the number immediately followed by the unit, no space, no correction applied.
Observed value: 77.95ft³
